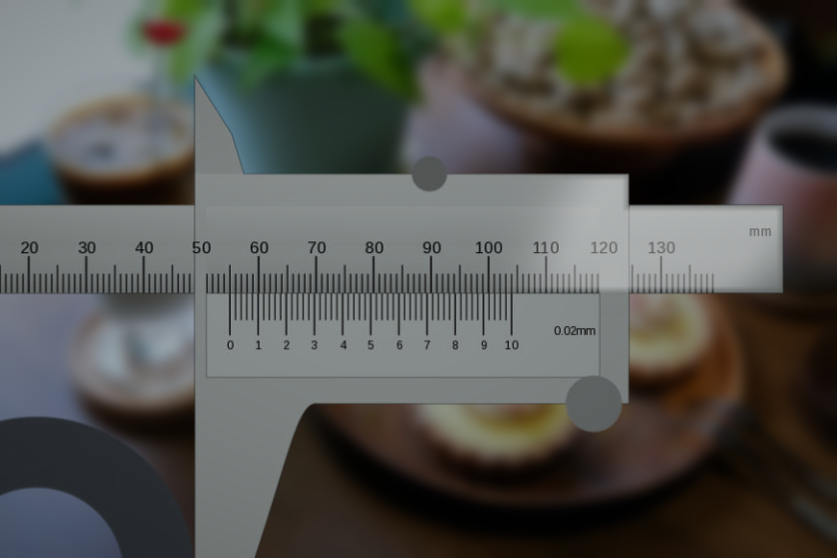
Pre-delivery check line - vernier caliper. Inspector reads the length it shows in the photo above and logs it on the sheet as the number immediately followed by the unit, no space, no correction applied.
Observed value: 55.0mm
